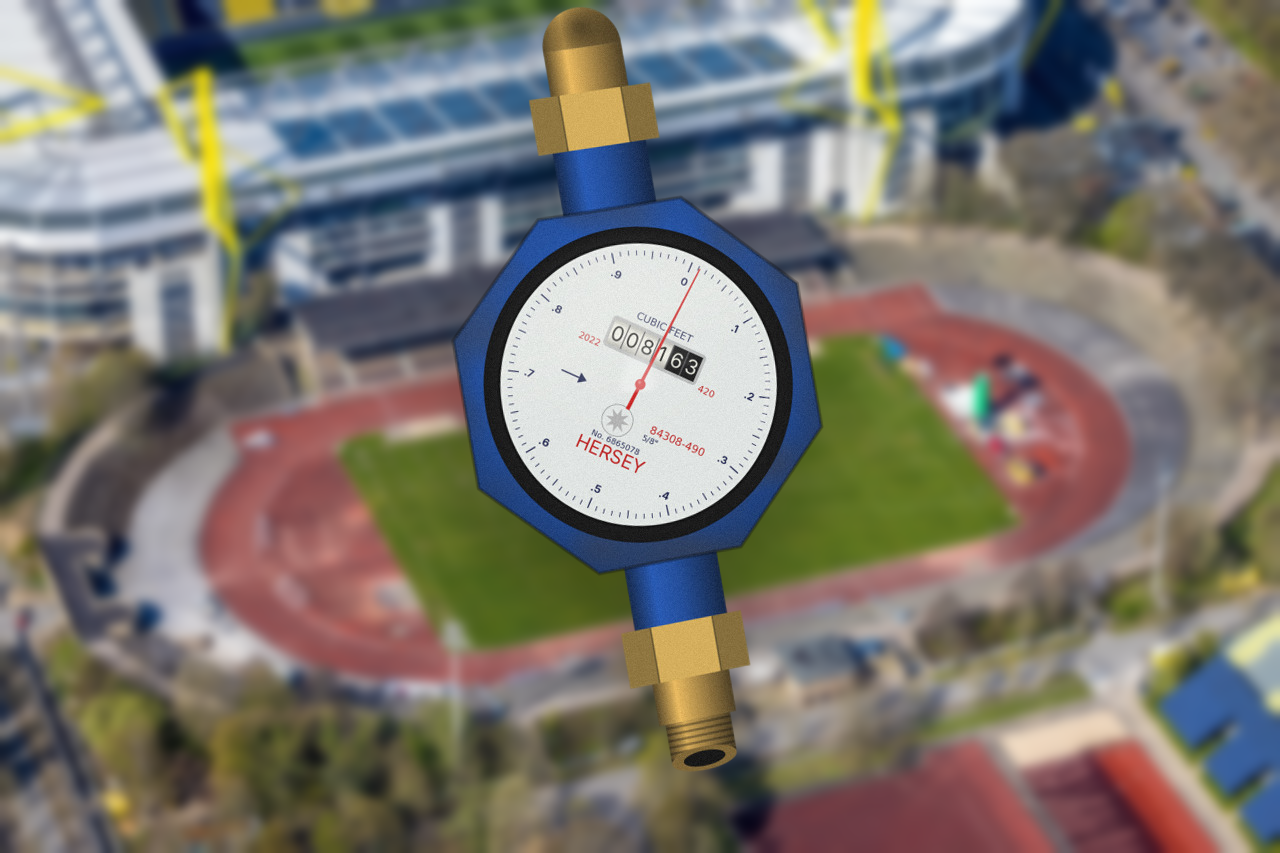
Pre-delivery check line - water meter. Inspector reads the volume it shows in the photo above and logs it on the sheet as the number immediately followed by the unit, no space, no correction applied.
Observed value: 8163.01ft³
